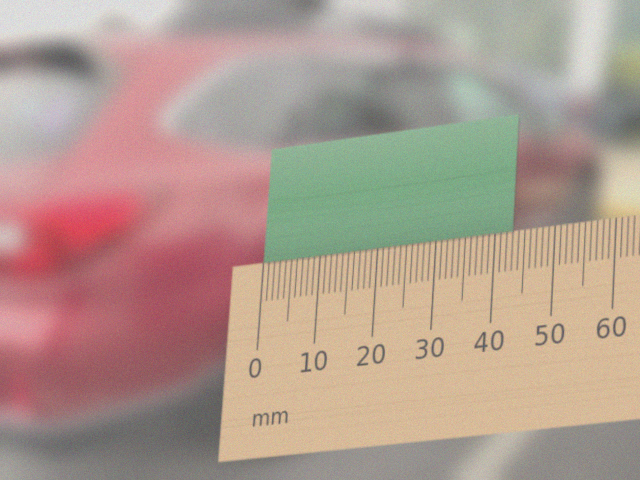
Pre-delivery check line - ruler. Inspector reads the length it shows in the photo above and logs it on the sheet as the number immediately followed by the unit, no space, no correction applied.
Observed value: 43mm
